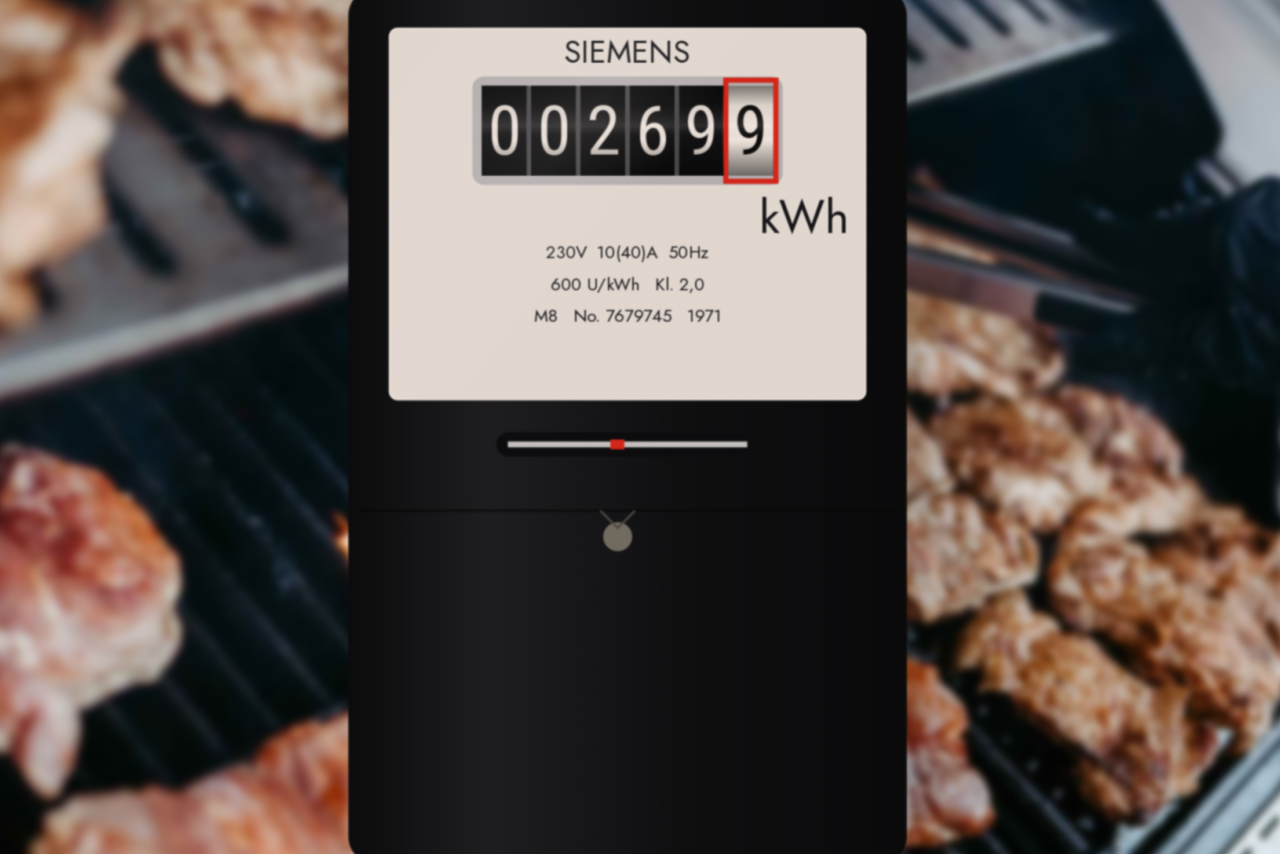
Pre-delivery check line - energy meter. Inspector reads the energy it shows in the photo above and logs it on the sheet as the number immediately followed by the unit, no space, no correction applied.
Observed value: 269.9kWh
